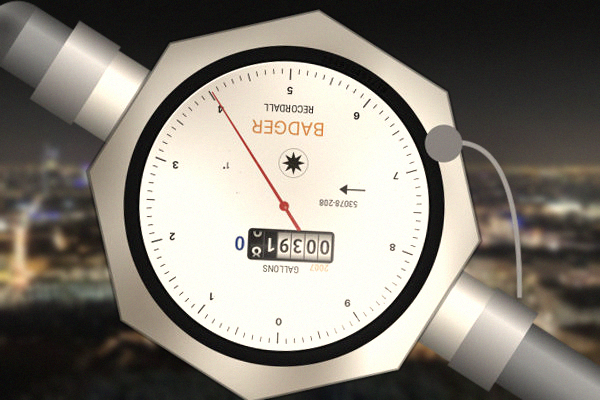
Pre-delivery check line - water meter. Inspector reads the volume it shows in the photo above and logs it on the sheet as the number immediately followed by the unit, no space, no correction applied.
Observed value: 39184.0gal
